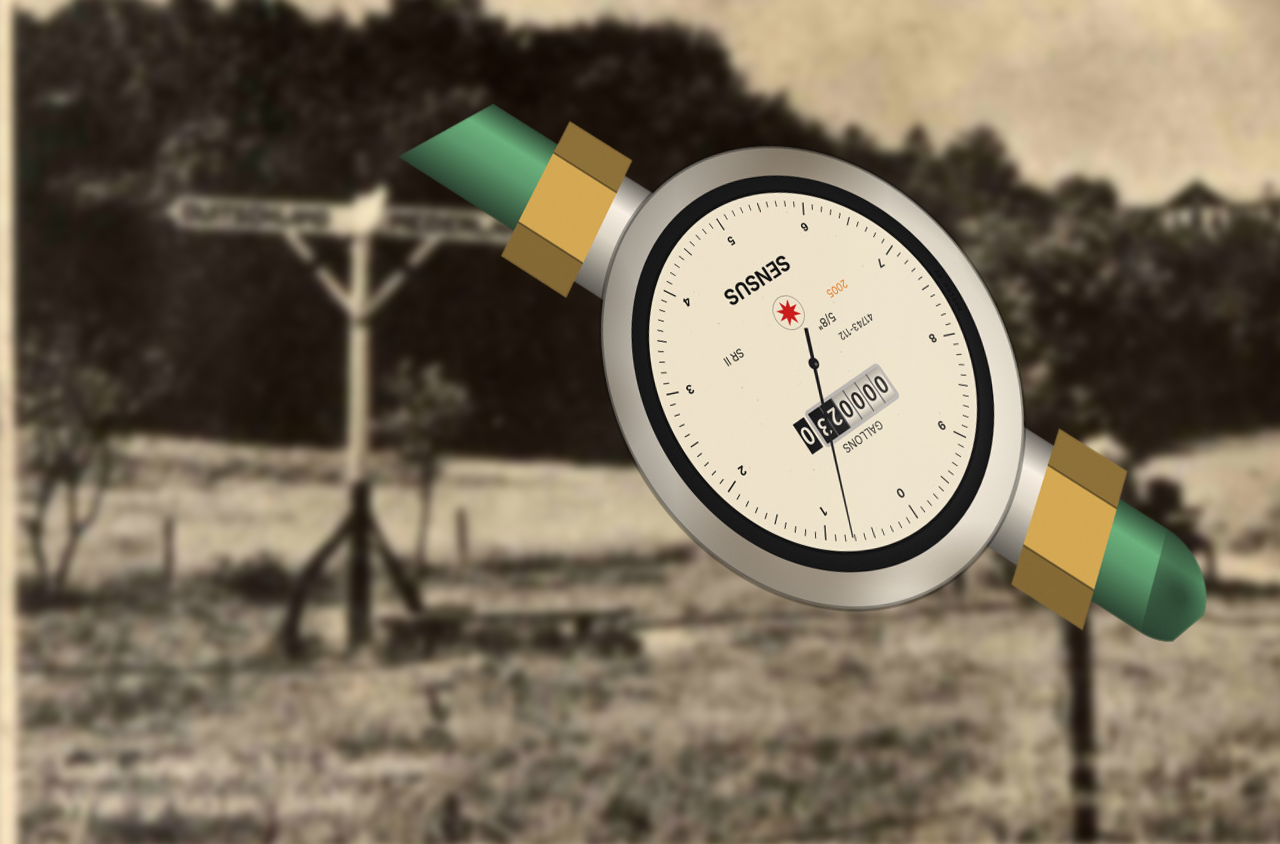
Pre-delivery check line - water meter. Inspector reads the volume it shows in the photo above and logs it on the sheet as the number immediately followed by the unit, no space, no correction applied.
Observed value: 230.7gal
